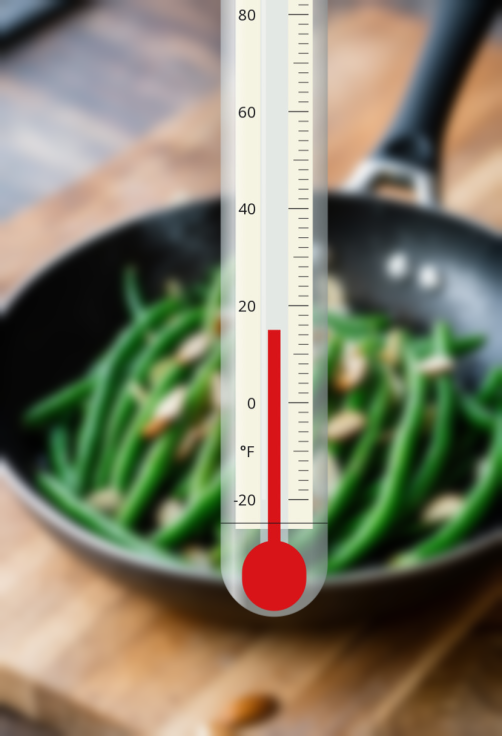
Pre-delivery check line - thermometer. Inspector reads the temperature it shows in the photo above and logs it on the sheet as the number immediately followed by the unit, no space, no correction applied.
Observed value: 15°F
